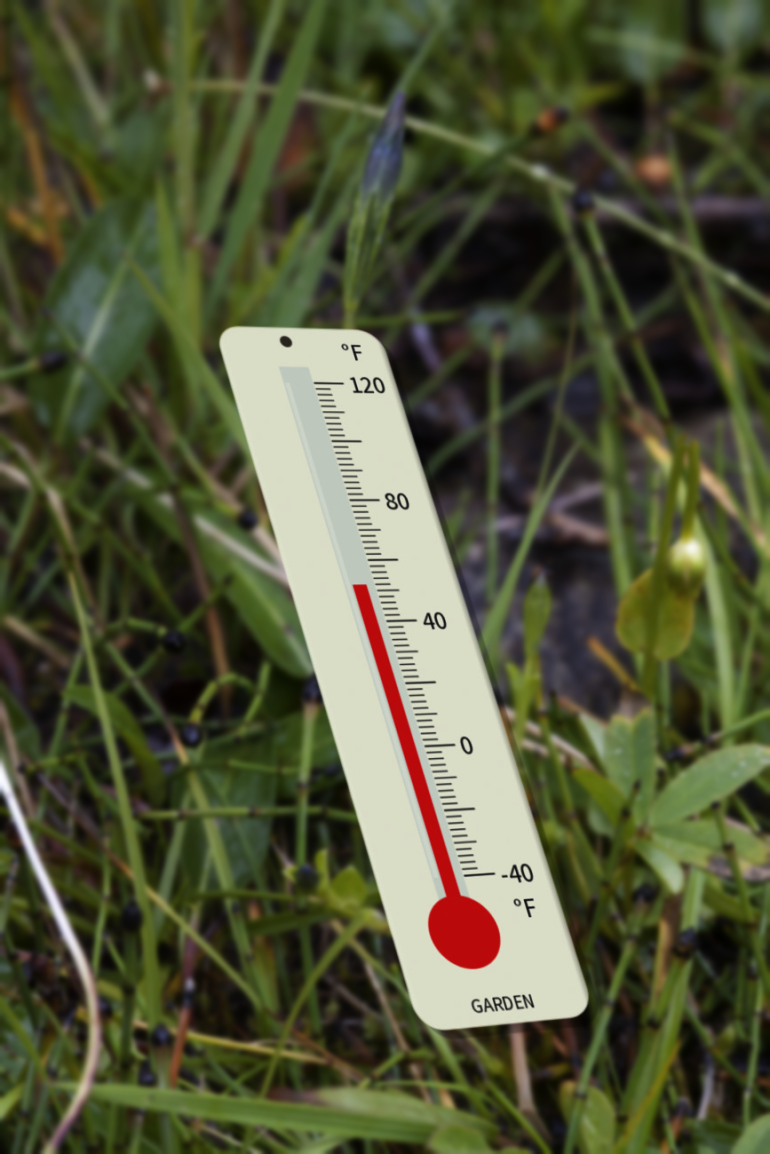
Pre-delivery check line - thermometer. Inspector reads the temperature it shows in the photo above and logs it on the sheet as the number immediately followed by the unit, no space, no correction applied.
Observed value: 52°F
